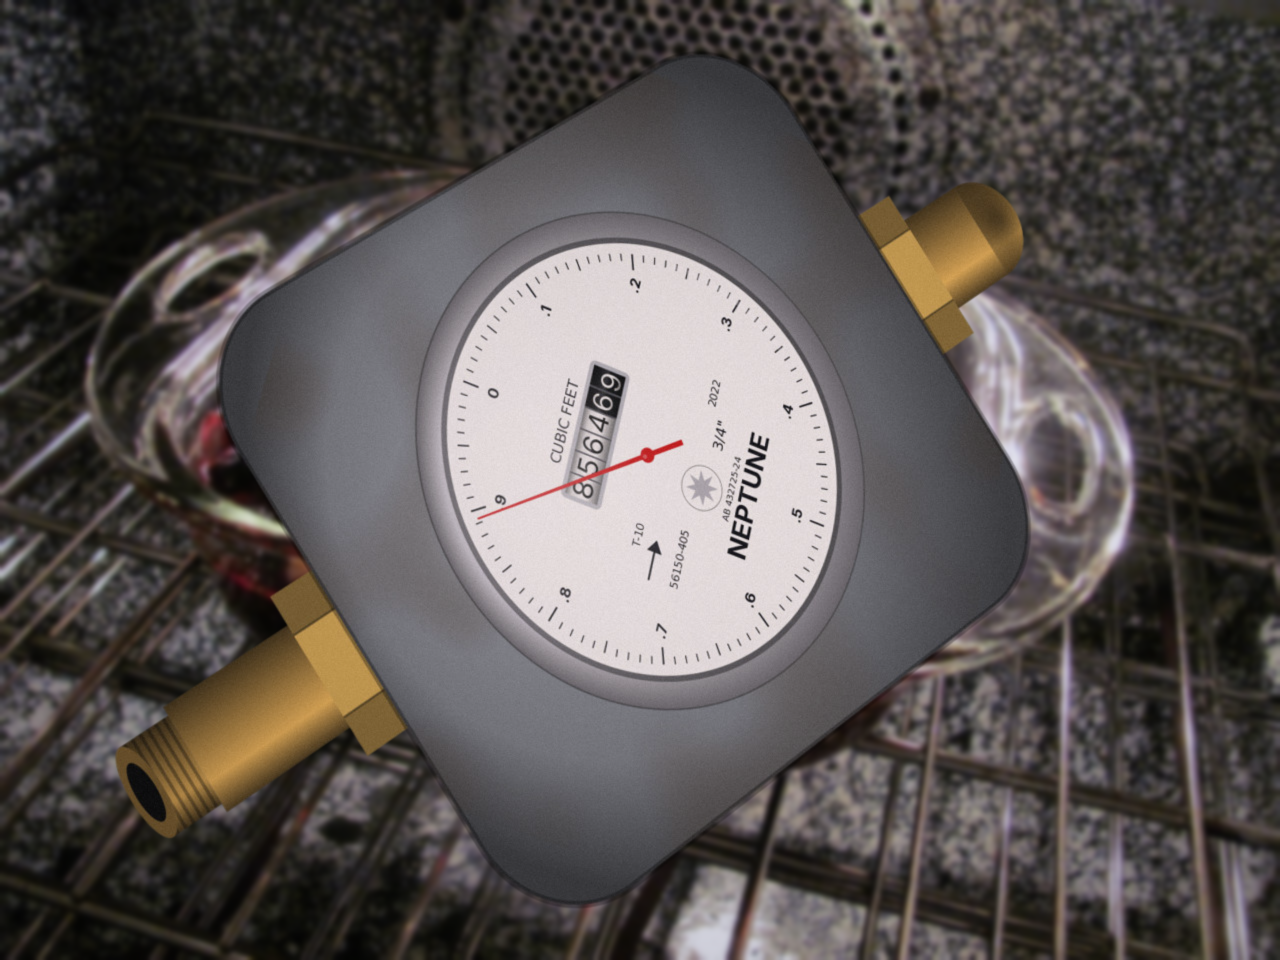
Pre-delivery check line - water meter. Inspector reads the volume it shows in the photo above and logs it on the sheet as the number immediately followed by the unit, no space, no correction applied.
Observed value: 856468.89ft³
